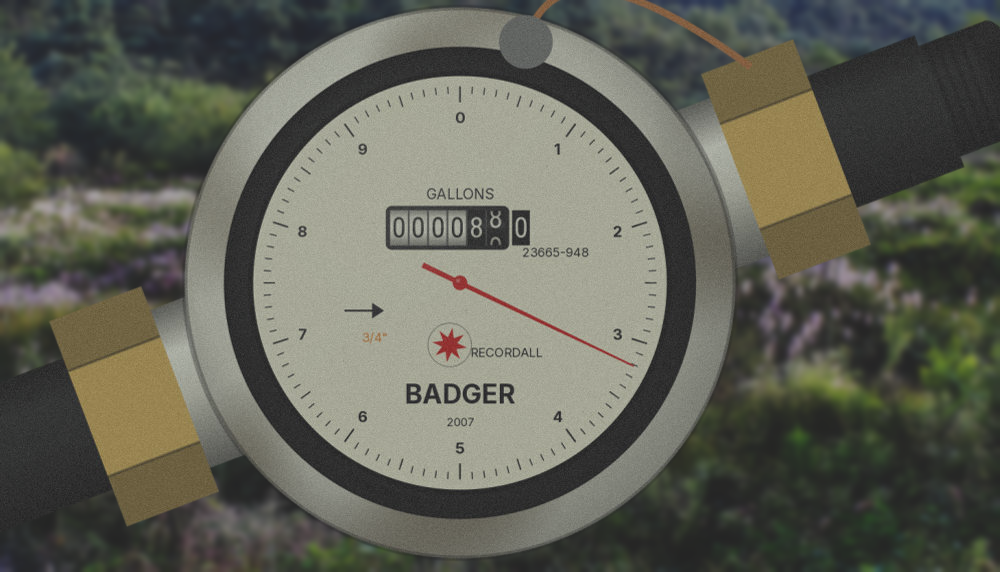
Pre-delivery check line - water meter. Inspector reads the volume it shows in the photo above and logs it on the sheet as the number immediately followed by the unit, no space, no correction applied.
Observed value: 883.2gal
